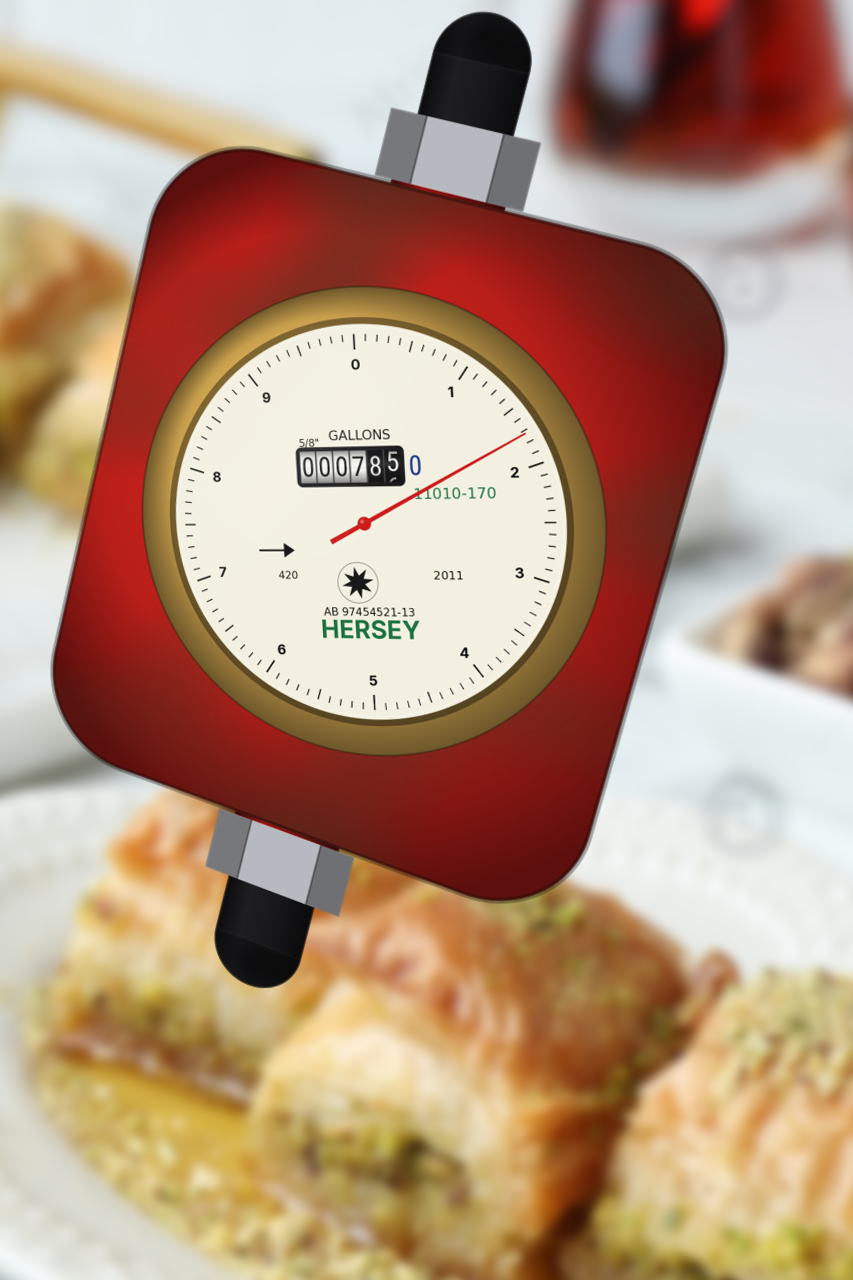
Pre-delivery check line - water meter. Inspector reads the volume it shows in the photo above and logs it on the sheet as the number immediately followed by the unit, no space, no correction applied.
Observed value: 7851.7gal
